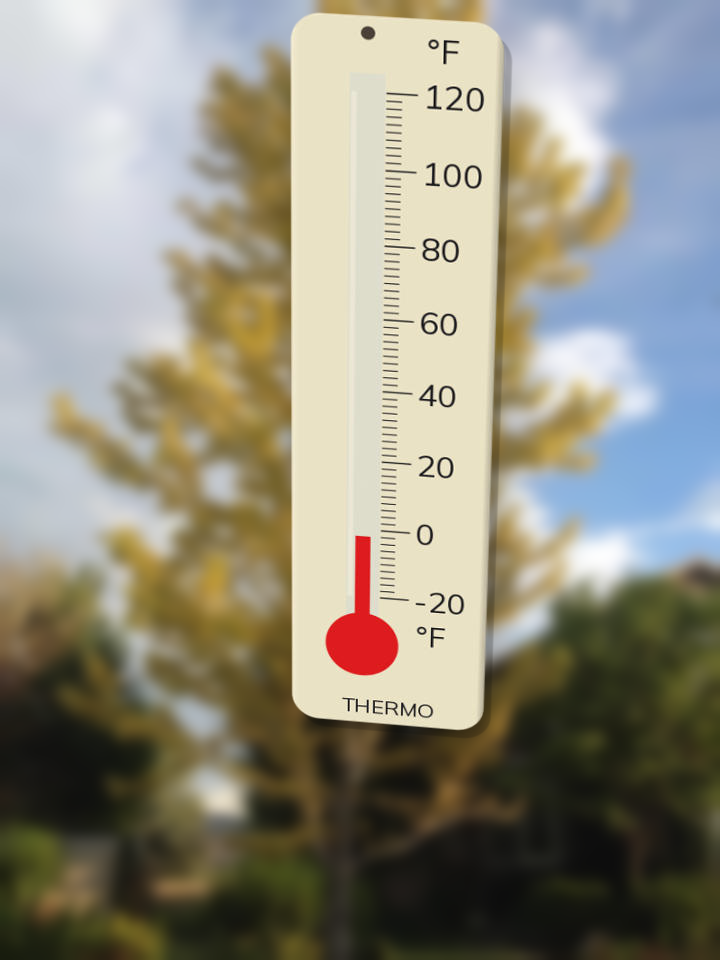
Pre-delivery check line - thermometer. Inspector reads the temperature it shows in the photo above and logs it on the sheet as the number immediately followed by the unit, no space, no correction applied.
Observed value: -2°F
